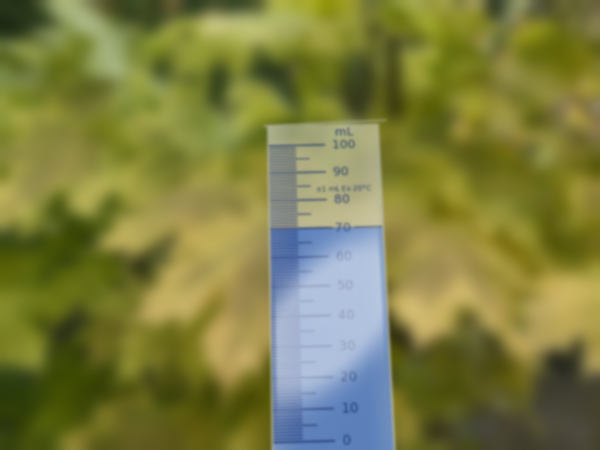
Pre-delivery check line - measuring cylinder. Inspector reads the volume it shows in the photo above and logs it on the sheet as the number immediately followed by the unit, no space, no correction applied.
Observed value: 70mL
